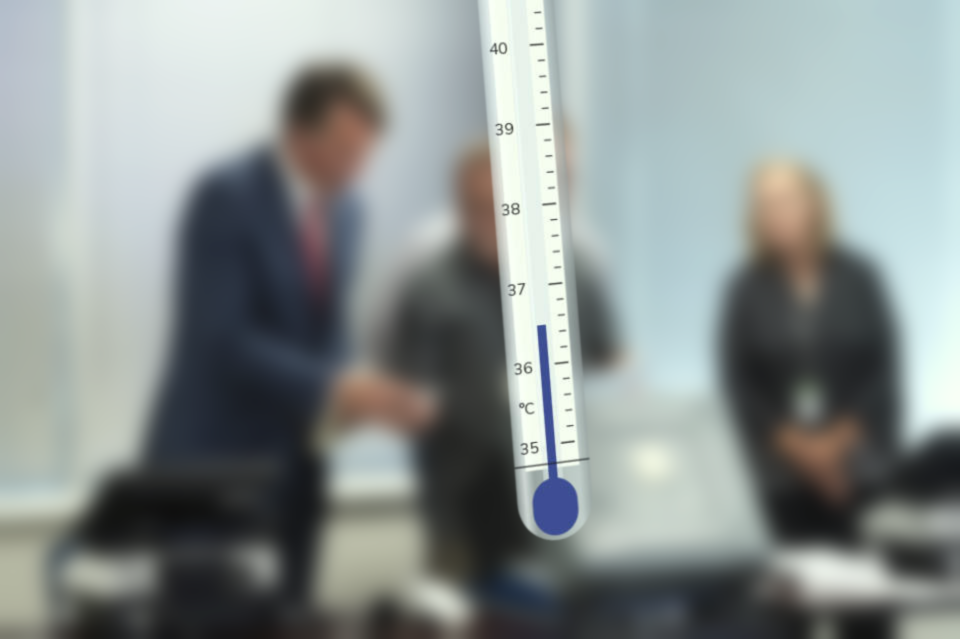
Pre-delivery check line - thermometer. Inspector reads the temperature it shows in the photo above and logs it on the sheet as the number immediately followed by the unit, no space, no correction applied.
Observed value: 36.5°C
